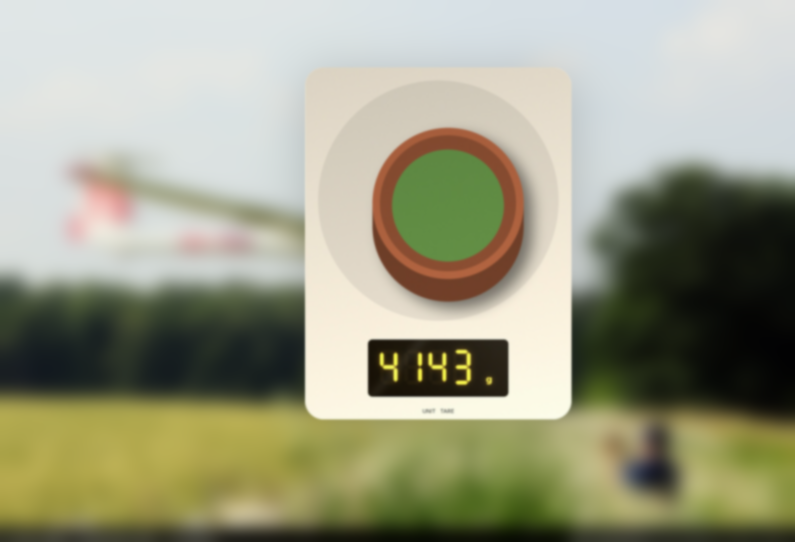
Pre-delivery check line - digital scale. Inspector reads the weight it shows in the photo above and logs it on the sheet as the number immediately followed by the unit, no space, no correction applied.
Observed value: 4143g
